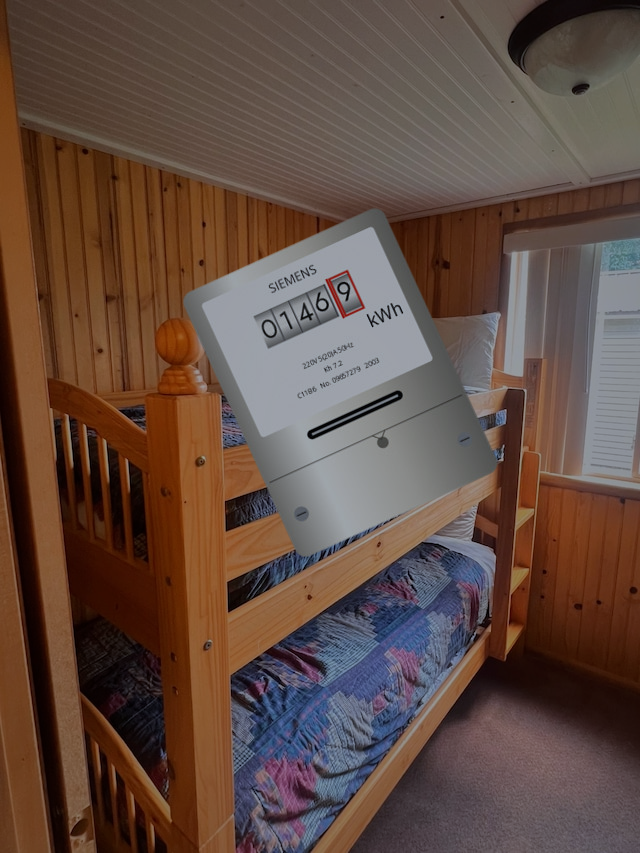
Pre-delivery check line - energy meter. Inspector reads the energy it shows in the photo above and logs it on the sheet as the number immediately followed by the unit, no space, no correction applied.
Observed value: 146.9kWh
